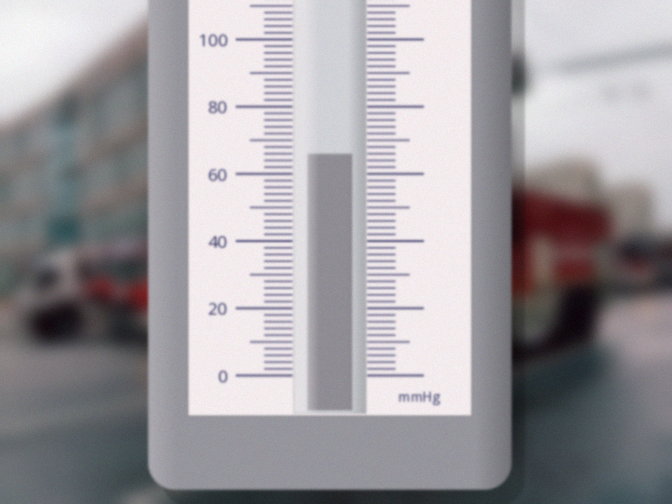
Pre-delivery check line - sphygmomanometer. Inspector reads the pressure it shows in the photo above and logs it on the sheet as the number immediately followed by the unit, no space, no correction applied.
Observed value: 66mmHg
